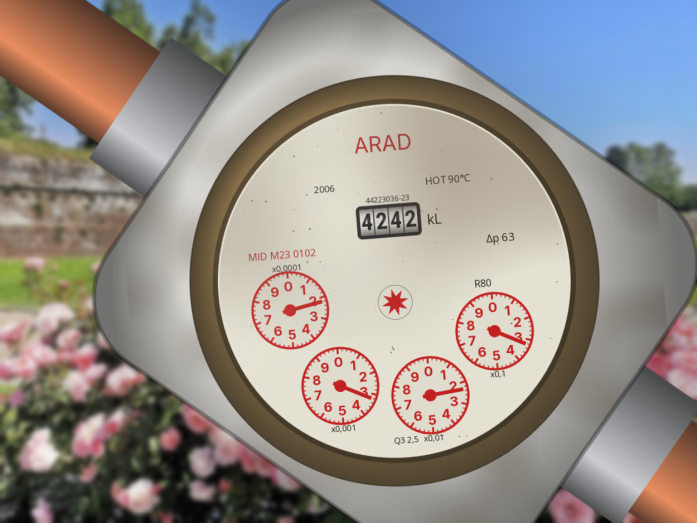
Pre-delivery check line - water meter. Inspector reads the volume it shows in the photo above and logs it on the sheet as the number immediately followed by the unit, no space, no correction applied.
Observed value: 4242.3232kL
